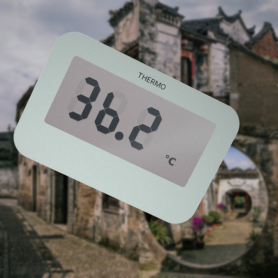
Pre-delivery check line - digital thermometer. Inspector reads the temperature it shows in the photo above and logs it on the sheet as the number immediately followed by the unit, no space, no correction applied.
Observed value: 36.2°C
